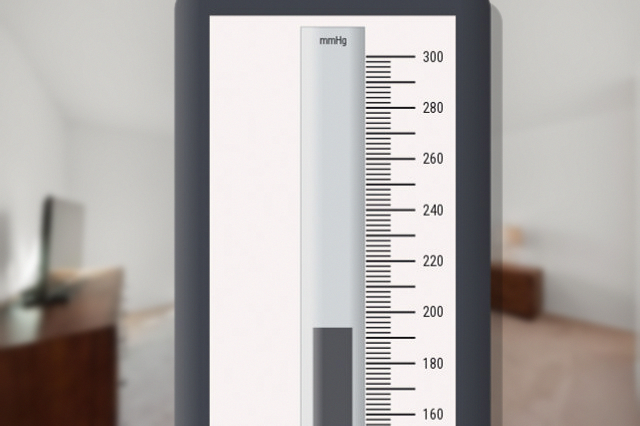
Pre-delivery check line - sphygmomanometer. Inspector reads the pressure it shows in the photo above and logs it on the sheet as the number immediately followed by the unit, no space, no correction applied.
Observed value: 194mmHg
